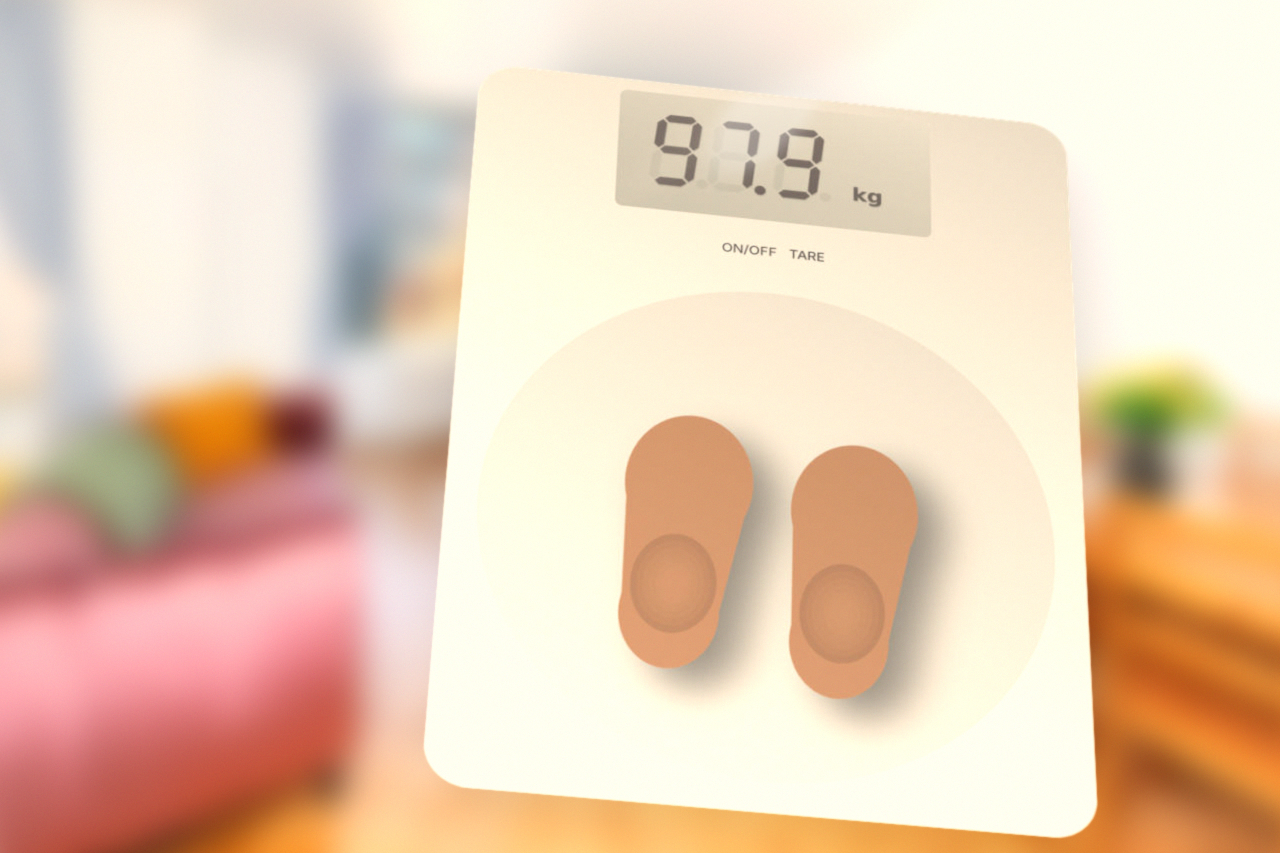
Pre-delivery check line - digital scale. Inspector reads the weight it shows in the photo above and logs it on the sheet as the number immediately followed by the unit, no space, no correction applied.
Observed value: 97.9kg
